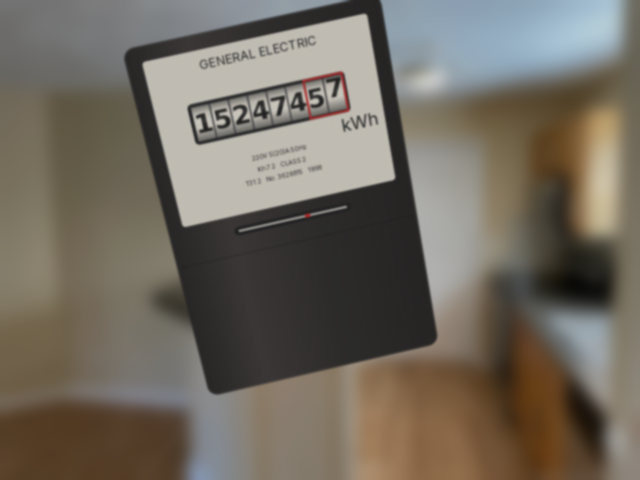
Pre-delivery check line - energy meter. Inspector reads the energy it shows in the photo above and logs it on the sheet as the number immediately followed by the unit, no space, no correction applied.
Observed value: 152474.57kWh
